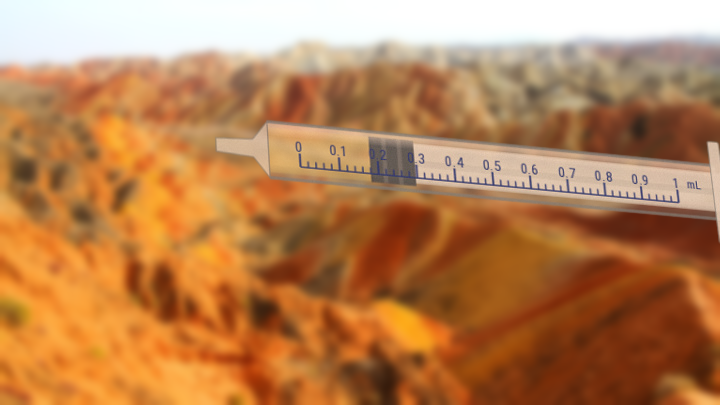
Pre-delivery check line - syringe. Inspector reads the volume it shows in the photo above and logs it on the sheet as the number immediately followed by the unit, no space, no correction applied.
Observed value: 0.18mL
